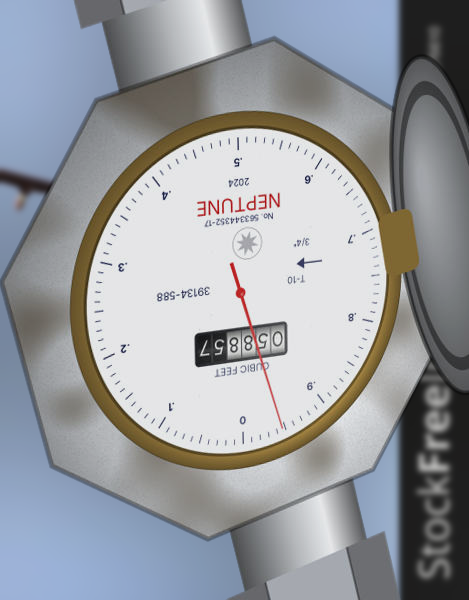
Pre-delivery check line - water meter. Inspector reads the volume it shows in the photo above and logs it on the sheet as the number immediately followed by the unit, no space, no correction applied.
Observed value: 58856.95ft³
